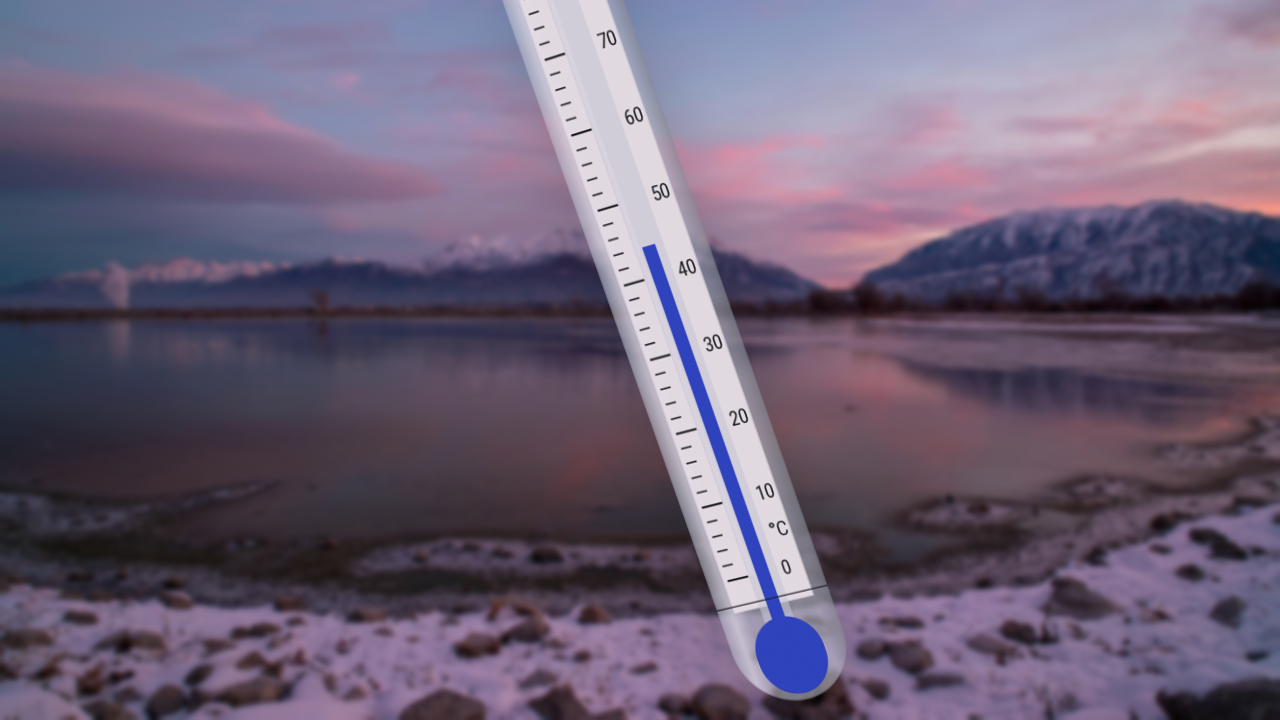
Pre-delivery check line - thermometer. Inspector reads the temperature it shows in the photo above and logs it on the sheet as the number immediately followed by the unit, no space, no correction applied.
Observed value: 44°C
